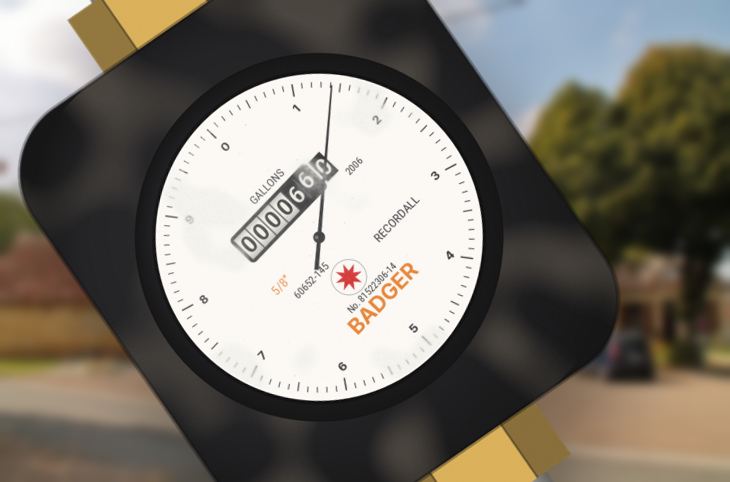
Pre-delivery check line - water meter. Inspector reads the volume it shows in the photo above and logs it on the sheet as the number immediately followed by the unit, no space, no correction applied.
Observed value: 661.4gal
